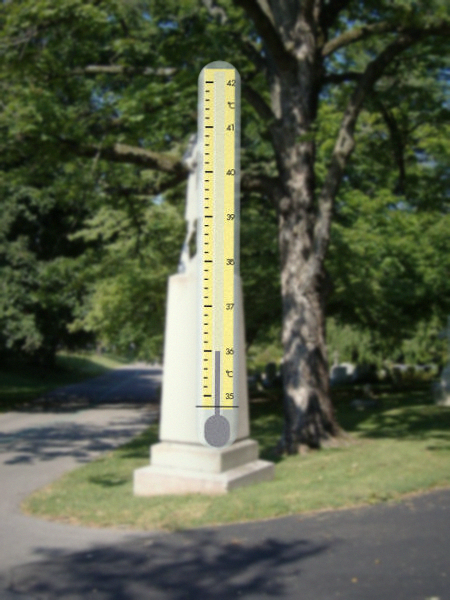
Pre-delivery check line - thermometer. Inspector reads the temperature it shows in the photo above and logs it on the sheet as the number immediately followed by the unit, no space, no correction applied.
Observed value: 36°C
